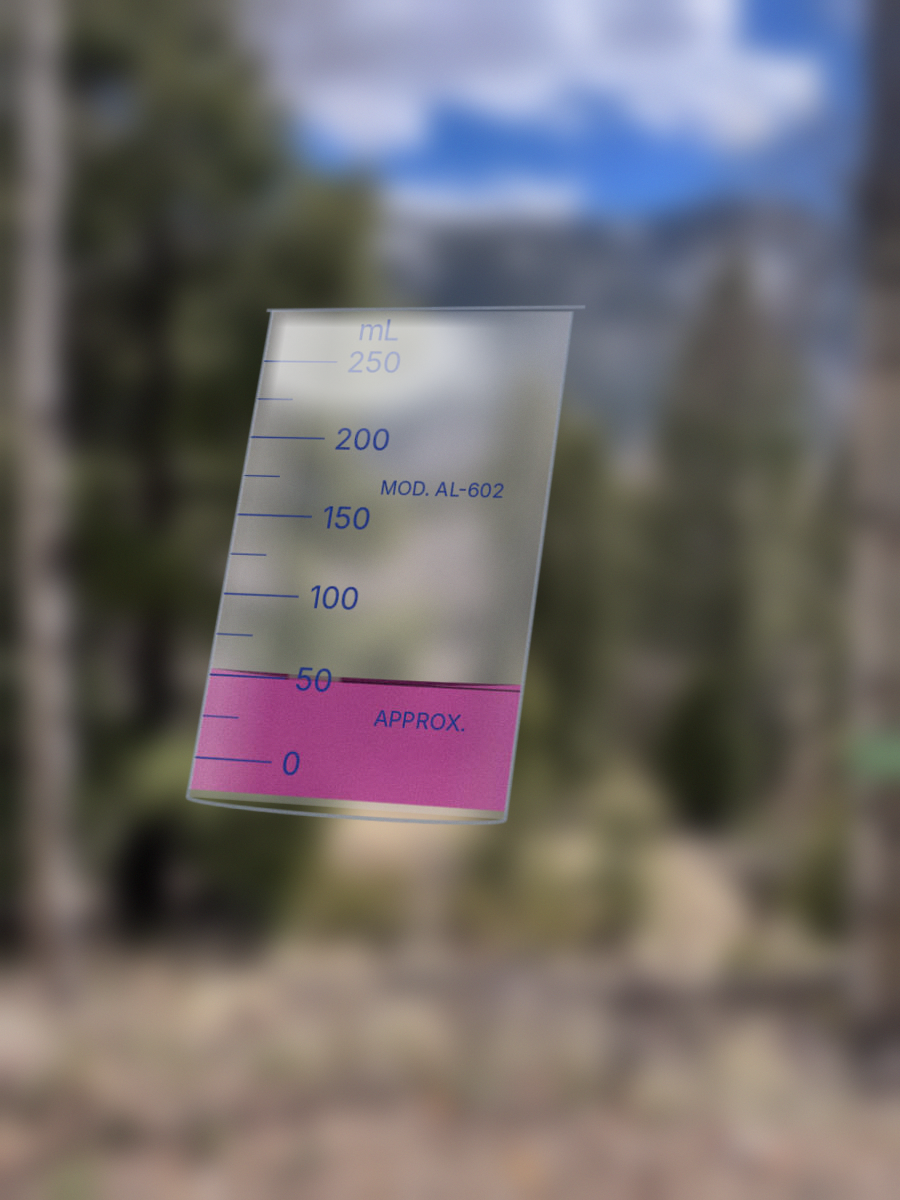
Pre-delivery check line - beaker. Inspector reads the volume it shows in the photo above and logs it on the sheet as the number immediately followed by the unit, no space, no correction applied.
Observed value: 50mL
